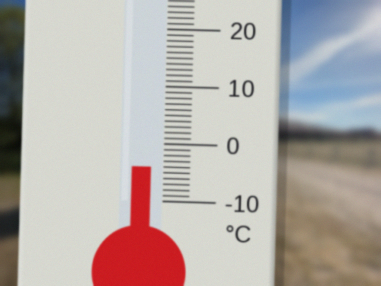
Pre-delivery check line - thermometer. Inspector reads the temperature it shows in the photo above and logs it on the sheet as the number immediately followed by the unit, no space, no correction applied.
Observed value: -4°C
